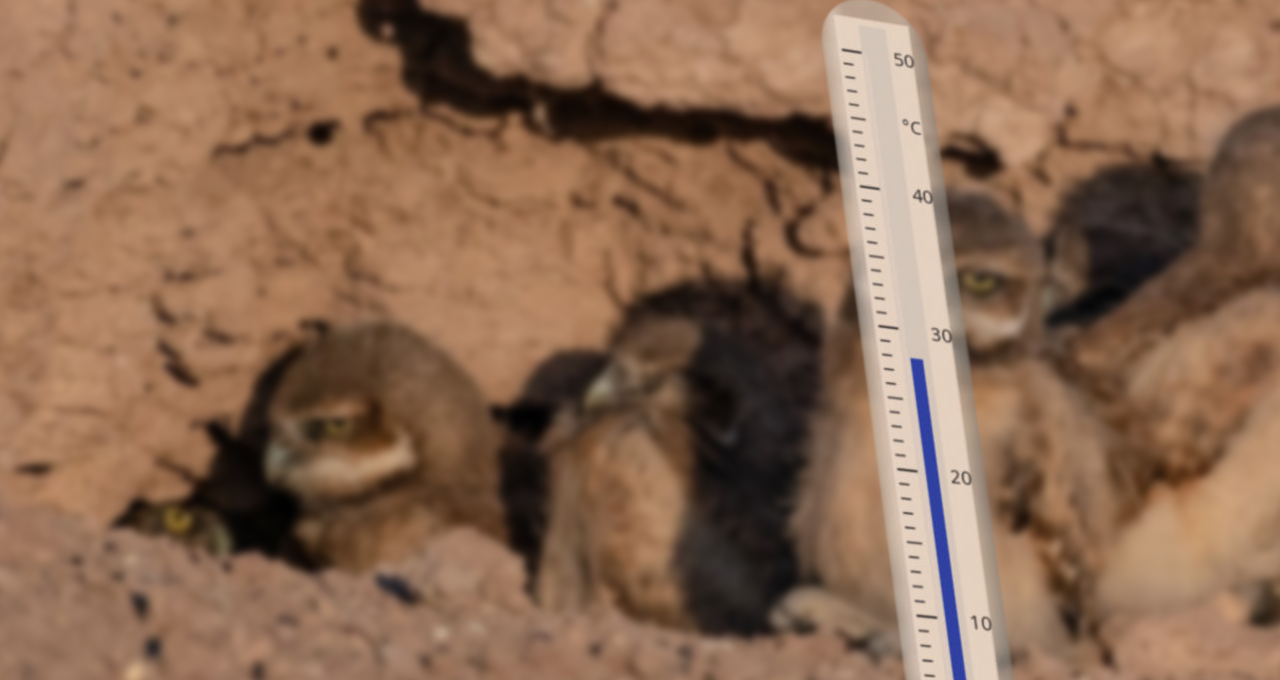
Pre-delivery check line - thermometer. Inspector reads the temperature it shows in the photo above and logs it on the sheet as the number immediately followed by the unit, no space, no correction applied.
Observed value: 28°C
